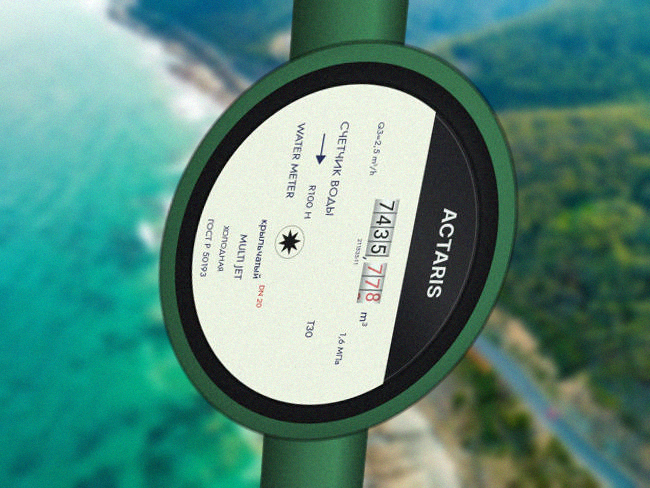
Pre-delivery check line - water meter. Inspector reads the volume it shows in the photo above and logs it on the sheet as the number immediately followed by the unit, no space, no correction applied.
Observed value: 7435.778m³
